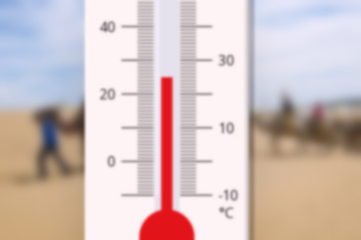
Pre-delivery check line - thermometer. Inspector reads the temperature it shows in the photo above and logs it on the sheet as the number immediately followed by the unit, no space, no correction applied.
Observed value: 25°C
